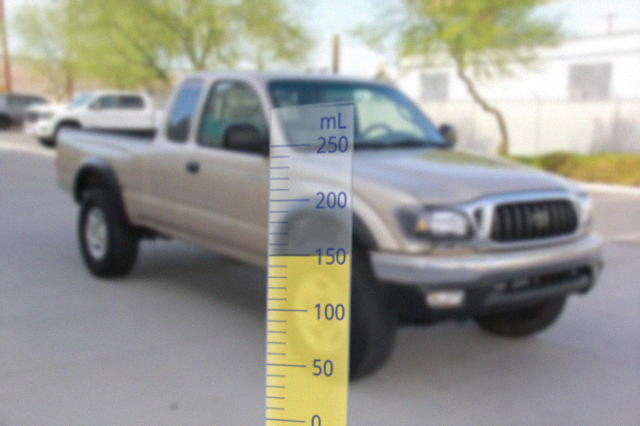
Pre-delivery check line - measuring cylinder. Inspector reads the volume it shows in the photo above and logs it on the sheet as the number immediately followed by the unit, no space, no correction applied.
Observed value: 150mL
